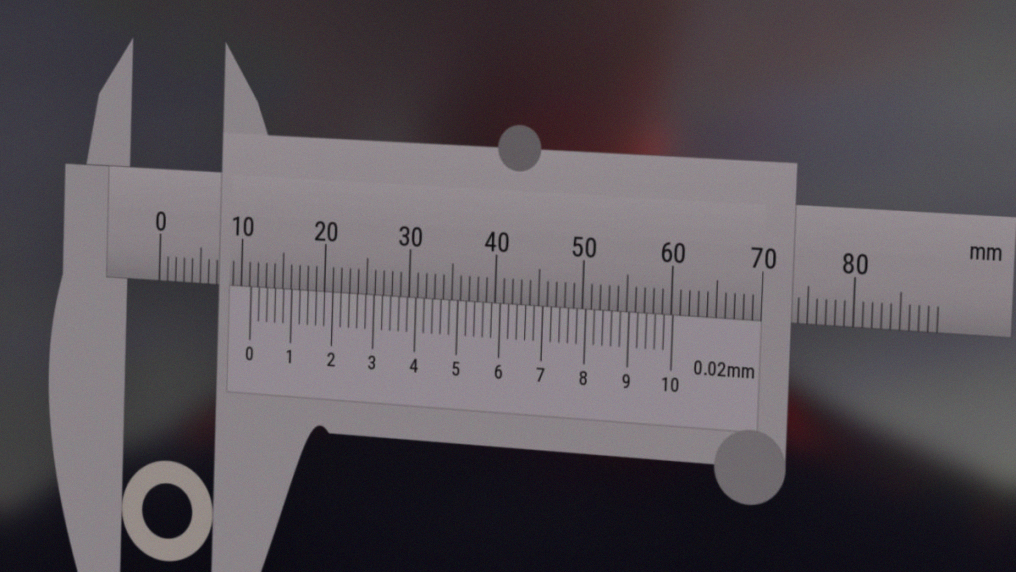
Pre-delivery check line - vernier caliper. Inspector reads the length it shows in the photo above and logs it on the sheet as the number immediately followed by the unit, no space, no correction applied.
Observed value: 11.2mm
